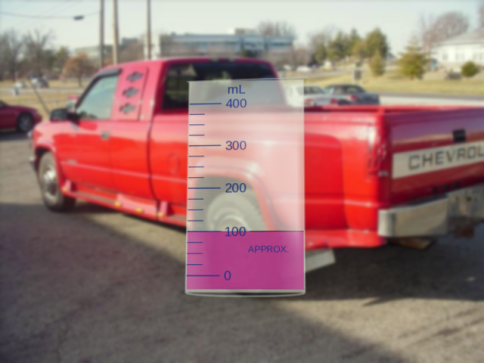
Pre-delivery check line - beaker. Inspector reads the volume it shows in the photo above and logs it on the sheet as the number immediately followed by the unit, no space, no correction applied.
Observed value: 100mL
